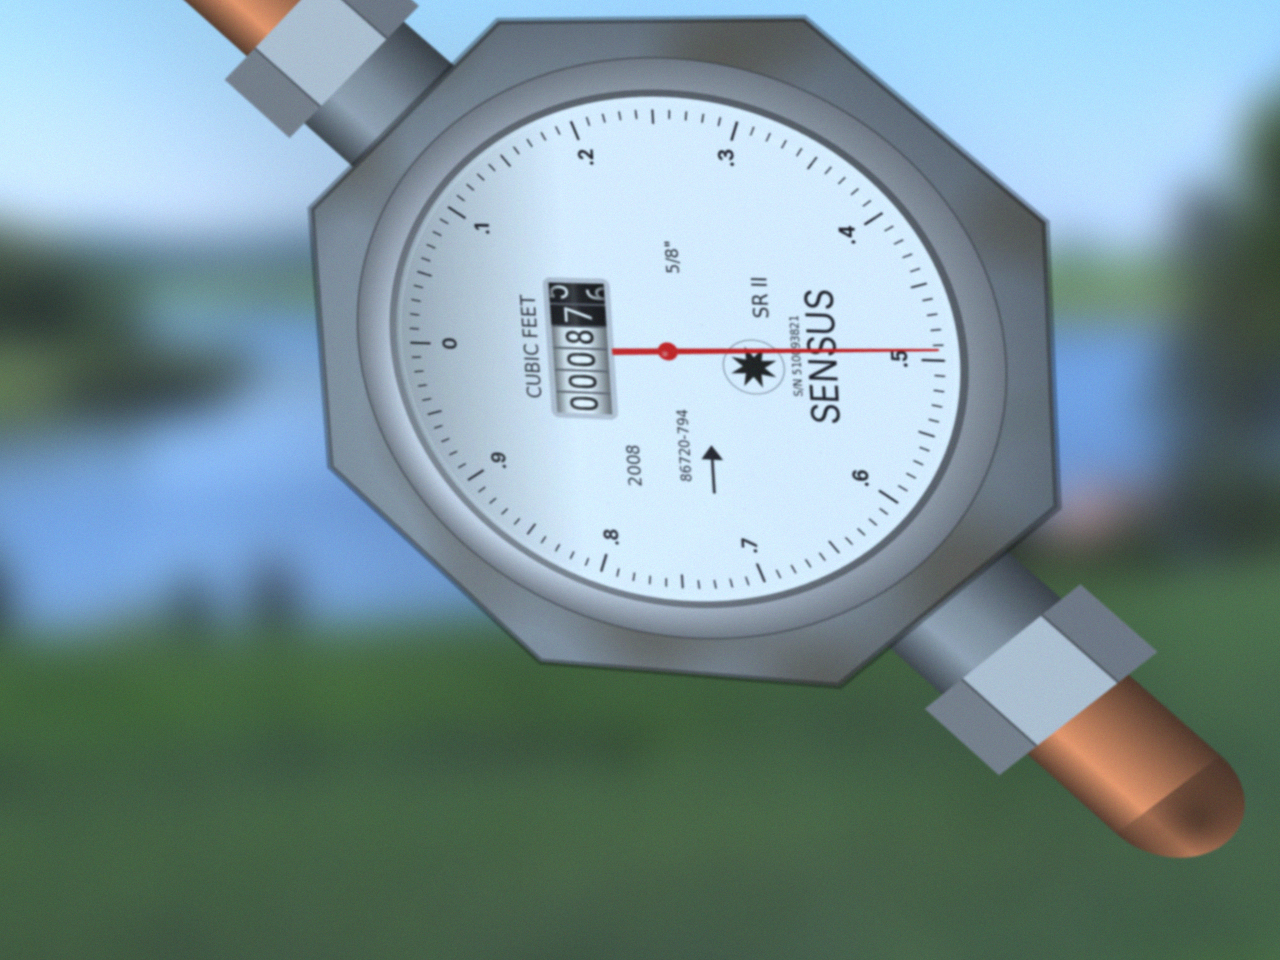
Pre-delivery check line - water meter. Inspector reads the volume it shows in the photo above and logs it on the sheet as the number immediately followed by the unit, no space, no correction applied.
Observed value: 875.49ft³
